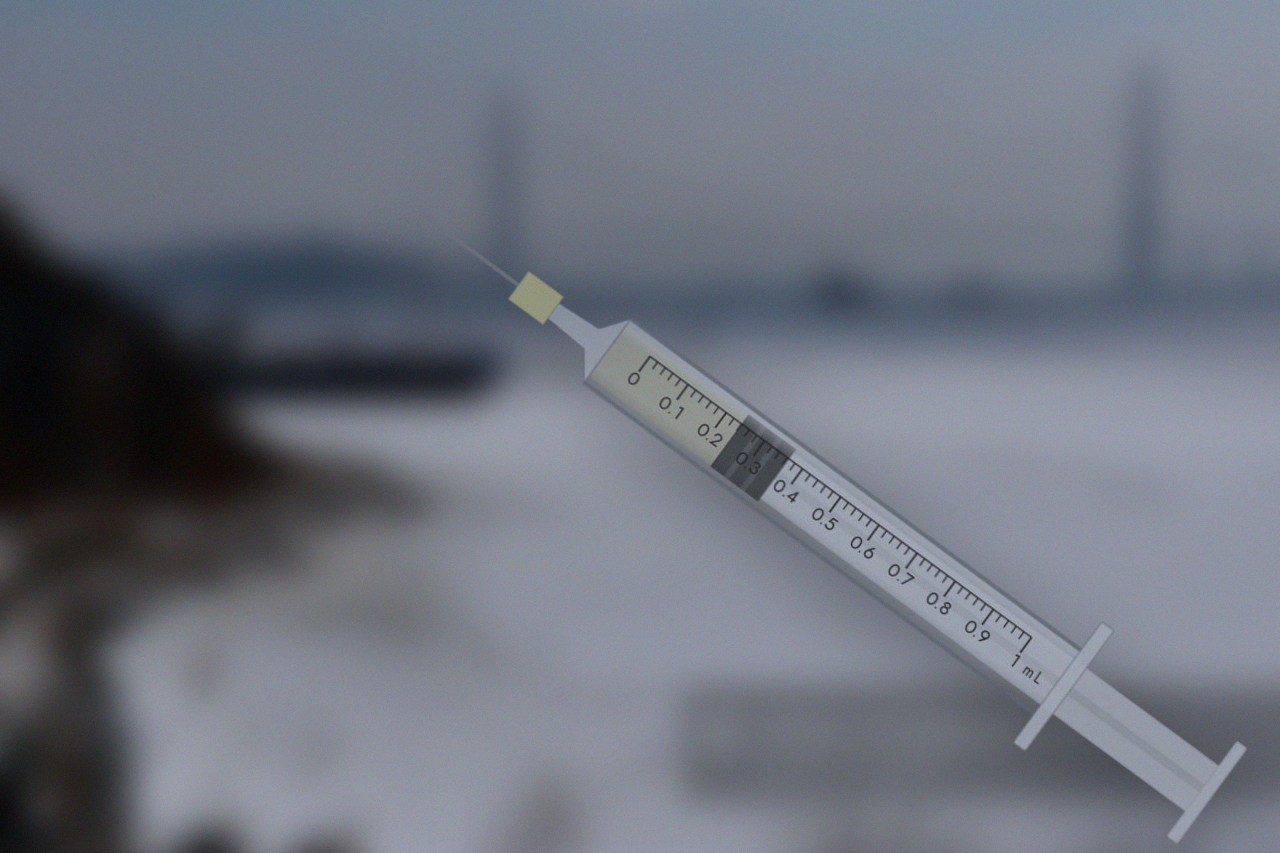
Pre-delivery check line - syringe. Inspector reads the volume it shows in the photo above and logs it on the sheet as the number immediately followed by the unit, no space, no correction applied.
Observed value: 0.24mL
